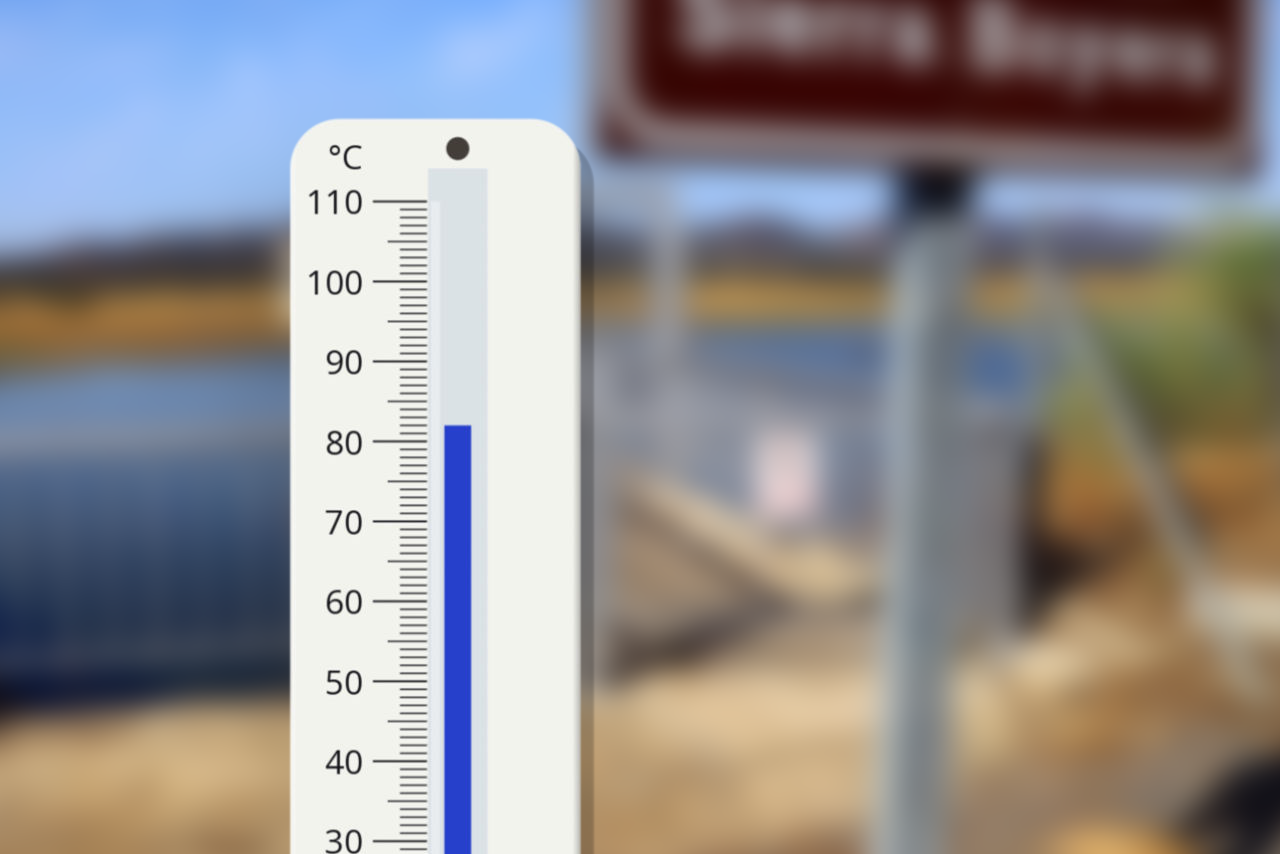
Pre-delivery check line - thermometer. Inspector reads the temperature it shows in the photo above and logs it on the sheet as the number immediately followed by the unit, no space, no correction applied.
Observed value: 82°C
